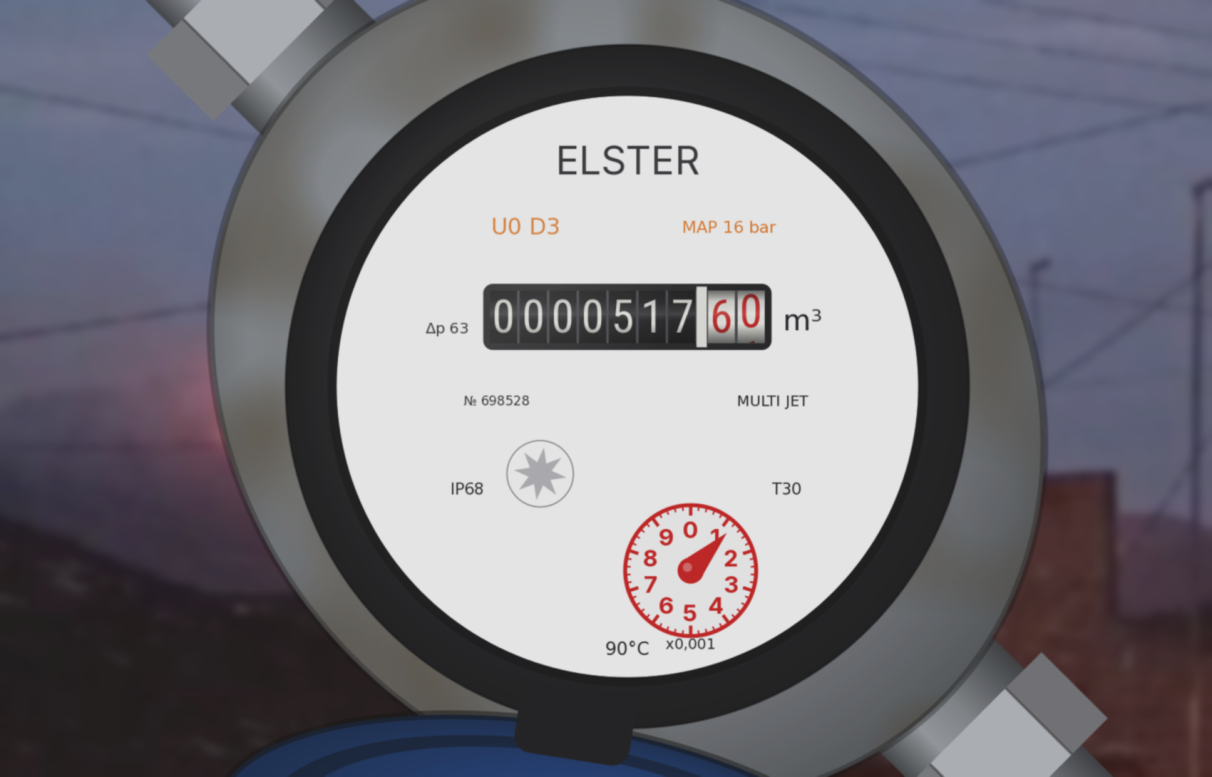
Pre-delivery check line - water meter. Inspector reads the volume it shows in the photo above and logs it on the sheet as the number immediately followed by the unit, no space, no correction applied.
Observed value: 517.601m³
